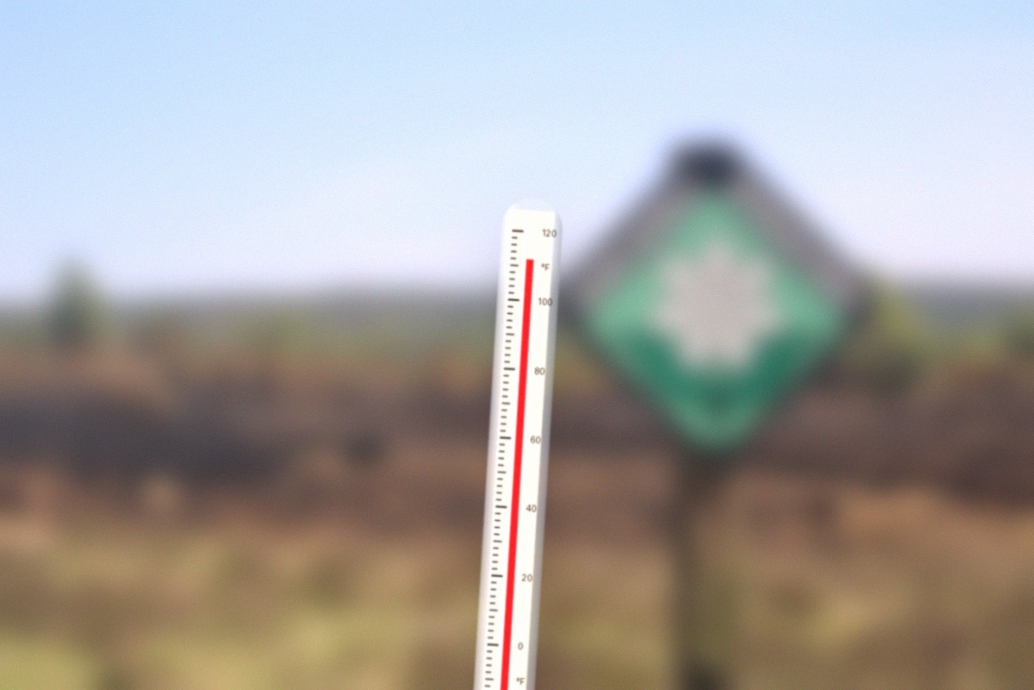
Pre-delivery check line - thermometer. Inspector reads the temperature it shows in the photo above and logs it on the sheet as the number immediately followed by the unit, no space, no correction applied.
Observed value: 112°F
